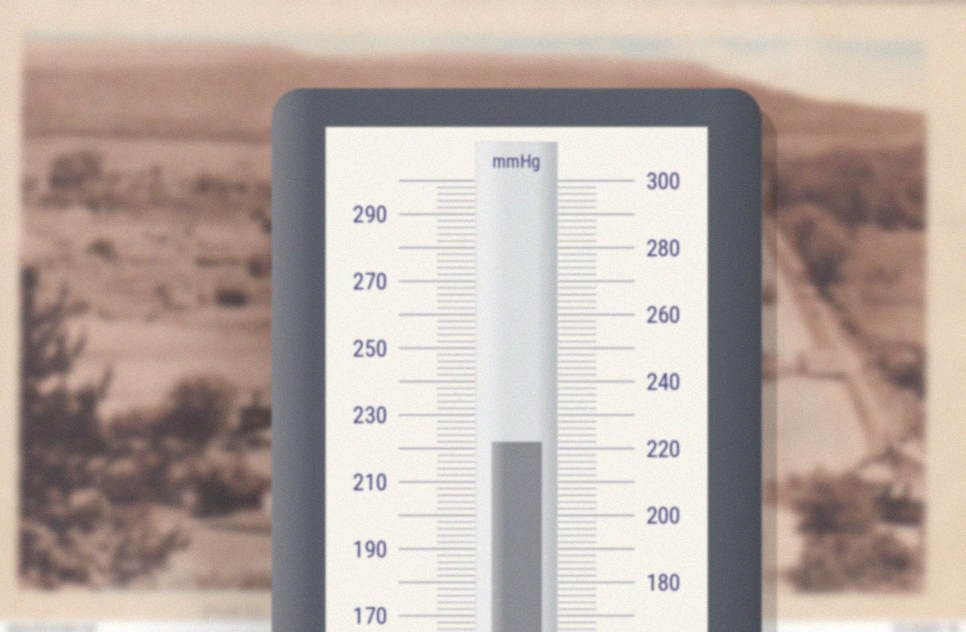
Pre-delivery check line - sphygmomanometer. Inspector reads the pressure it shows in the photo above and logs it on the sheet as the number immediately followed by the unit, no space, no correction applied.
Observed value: 222mmHg
